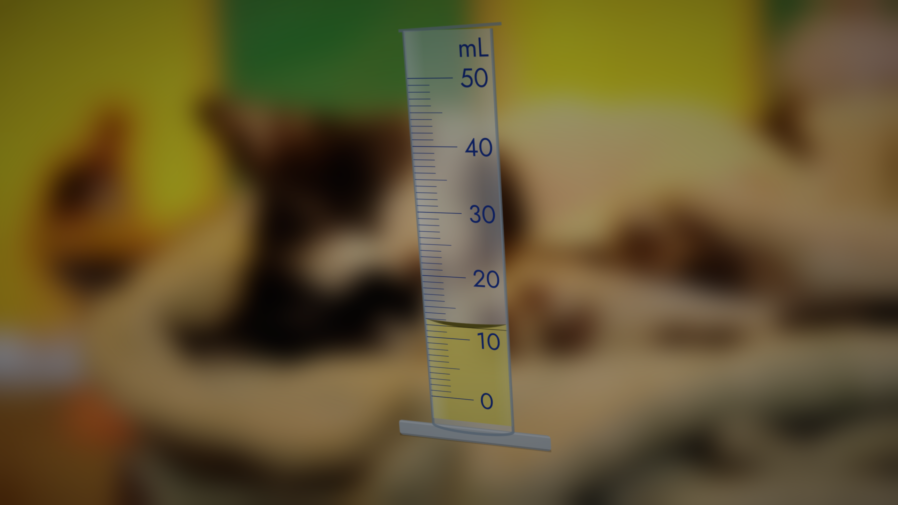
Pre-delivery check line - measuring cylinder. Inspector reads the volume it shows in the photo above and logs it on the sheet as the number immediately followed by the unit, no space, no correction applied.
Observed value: 12mL
